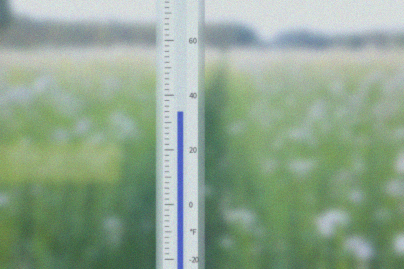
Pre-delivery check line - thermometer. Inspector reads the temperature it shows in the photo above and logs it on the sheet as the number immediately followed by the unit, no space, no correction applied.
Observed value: 34°F
